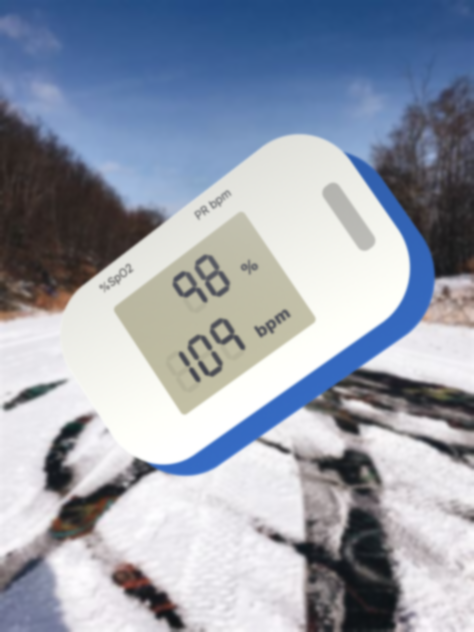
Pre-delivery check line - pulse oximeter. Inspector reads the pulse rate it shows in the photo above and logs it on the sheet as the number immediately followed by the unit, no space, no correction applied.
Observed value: 109bpm
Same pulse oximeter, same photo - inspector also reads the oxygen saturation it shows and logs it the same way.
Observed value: 98%
